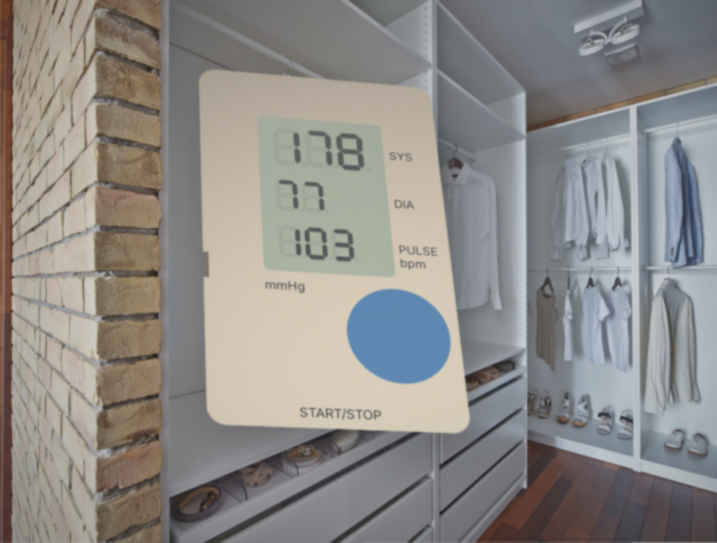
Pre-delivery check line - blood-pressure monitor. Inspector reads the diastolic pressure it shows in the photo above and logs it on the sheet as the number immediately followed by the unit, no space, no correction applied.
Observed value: 77mmHg
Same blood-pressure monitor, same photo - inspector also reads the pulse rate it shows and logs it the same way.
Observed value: 103bpm
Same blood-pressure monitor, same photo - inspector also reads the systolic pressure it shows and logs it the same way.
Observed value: 178mmHg
